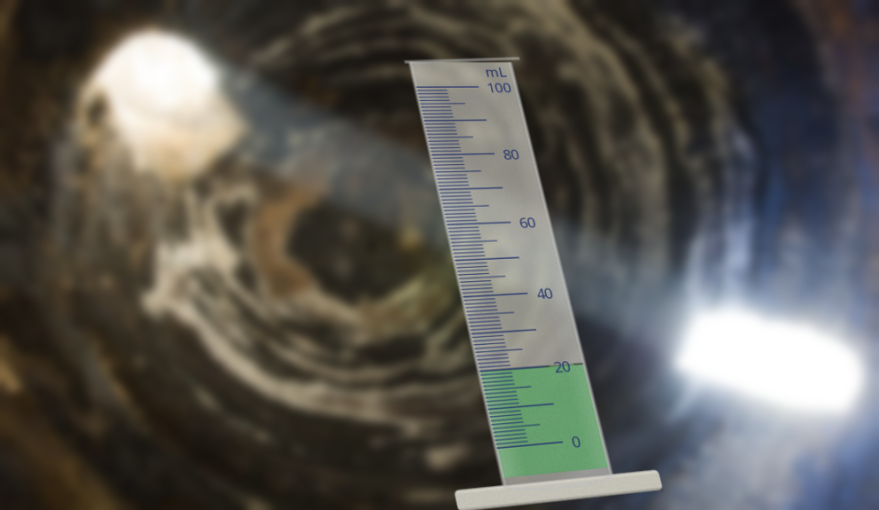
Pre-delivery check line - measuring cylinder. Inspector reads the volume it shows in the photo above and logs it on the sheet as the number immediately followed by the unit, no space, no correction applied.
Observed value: 20mL
